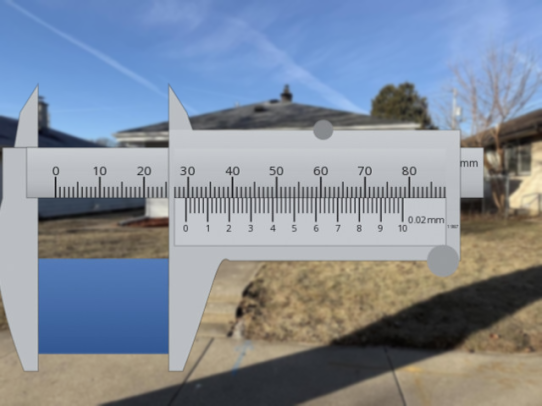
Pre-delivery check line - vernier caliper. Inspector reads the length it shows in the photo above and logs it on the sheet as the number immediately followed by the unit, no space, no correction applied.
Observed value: 29.5mm
